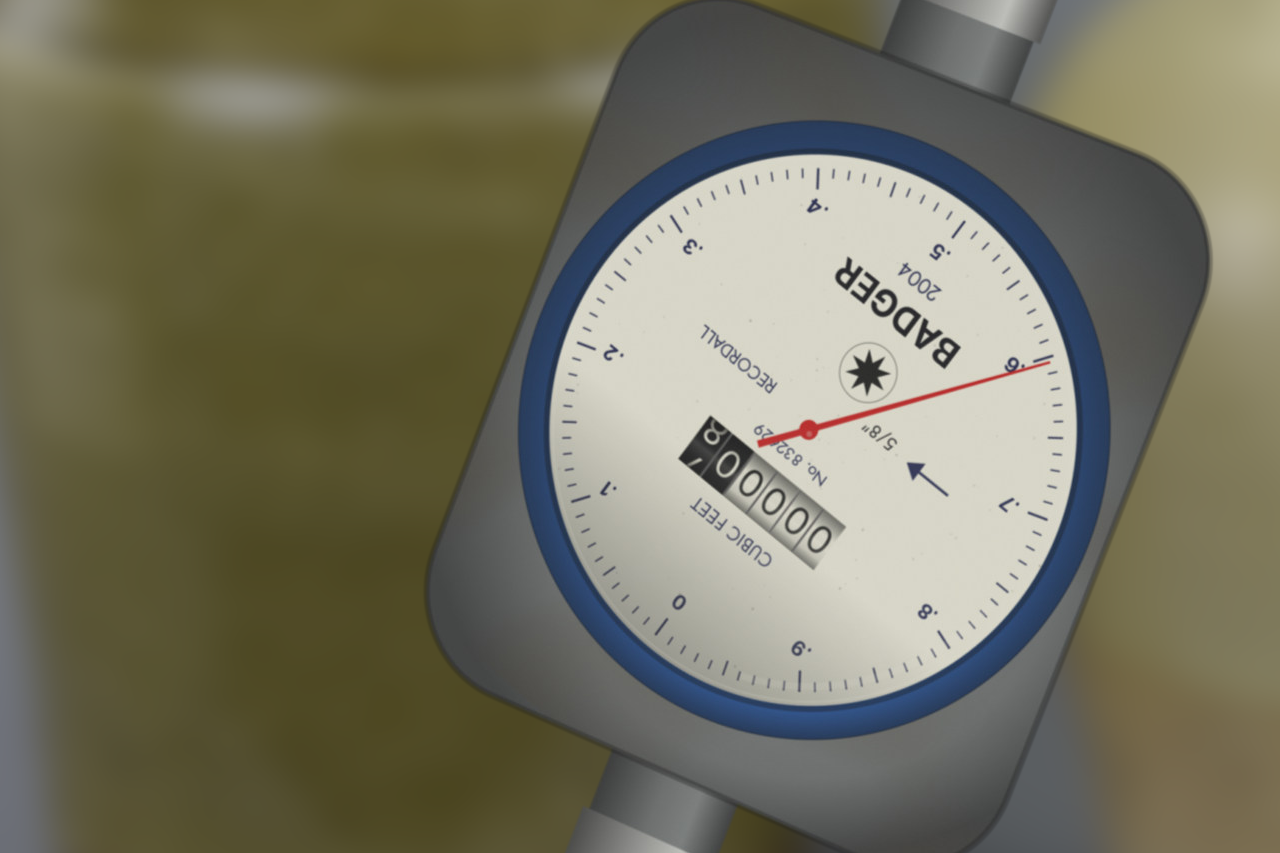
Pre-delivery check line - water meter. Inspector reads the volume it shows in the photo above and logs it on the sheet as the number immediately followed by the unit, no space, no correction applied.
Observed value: 7.60ft³
